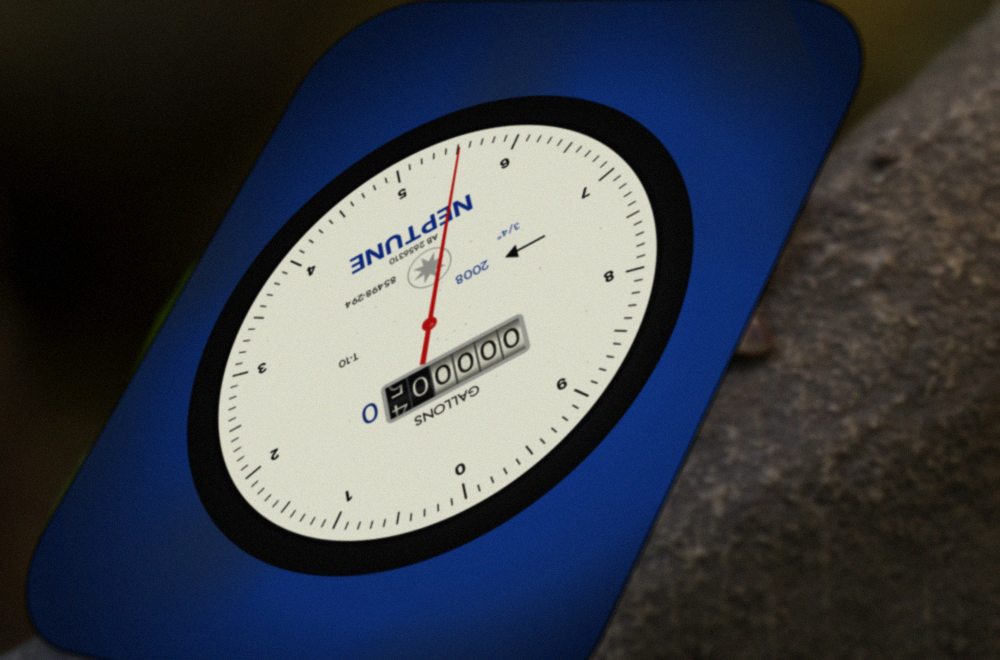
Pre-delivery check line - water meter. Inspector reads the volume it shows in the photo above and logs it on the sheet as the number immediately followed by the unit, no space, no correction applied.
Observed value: 45.5gal
